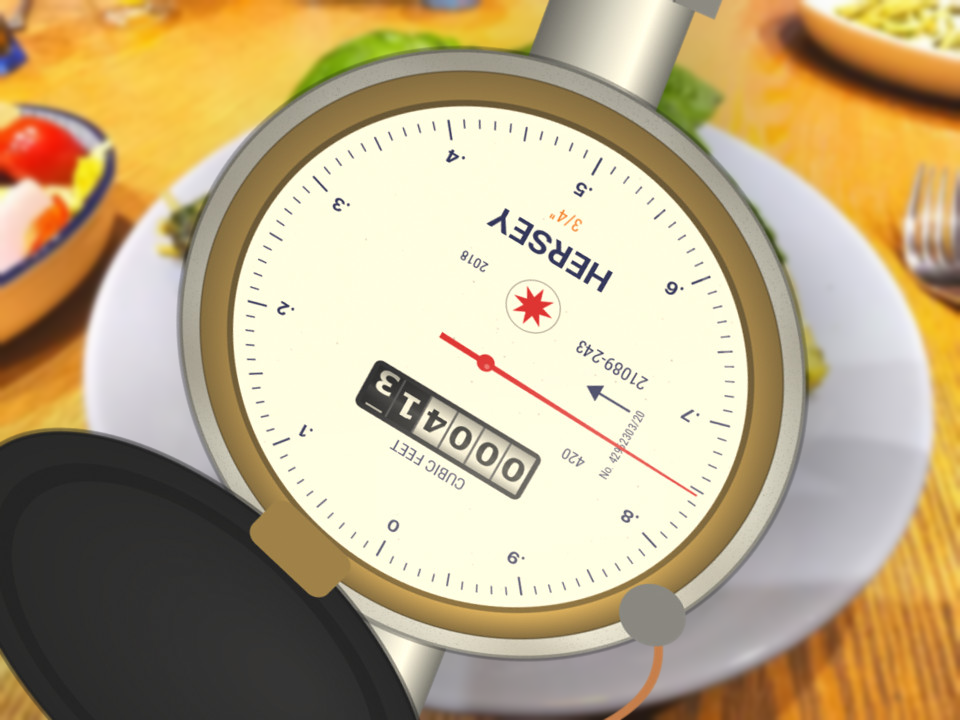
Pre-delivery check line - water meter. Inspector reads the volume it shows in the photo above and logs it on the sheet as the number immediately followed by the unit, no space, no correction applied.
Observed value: 412.75ft³
